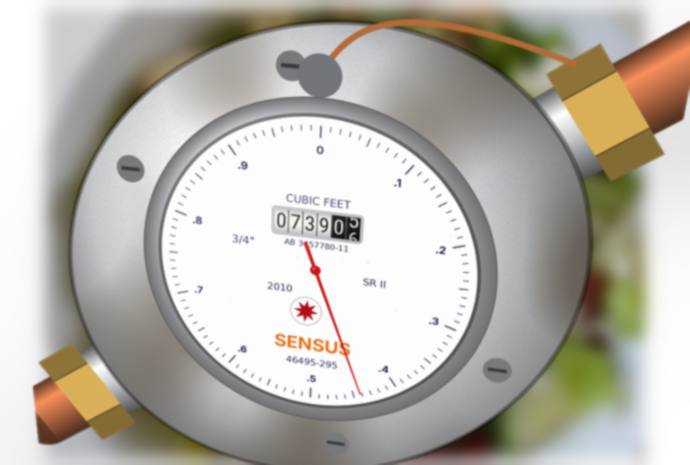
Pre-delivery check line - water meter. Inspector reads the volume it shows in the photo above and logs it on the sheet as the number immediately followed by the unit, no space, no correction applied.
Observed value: 73905.44ft³
